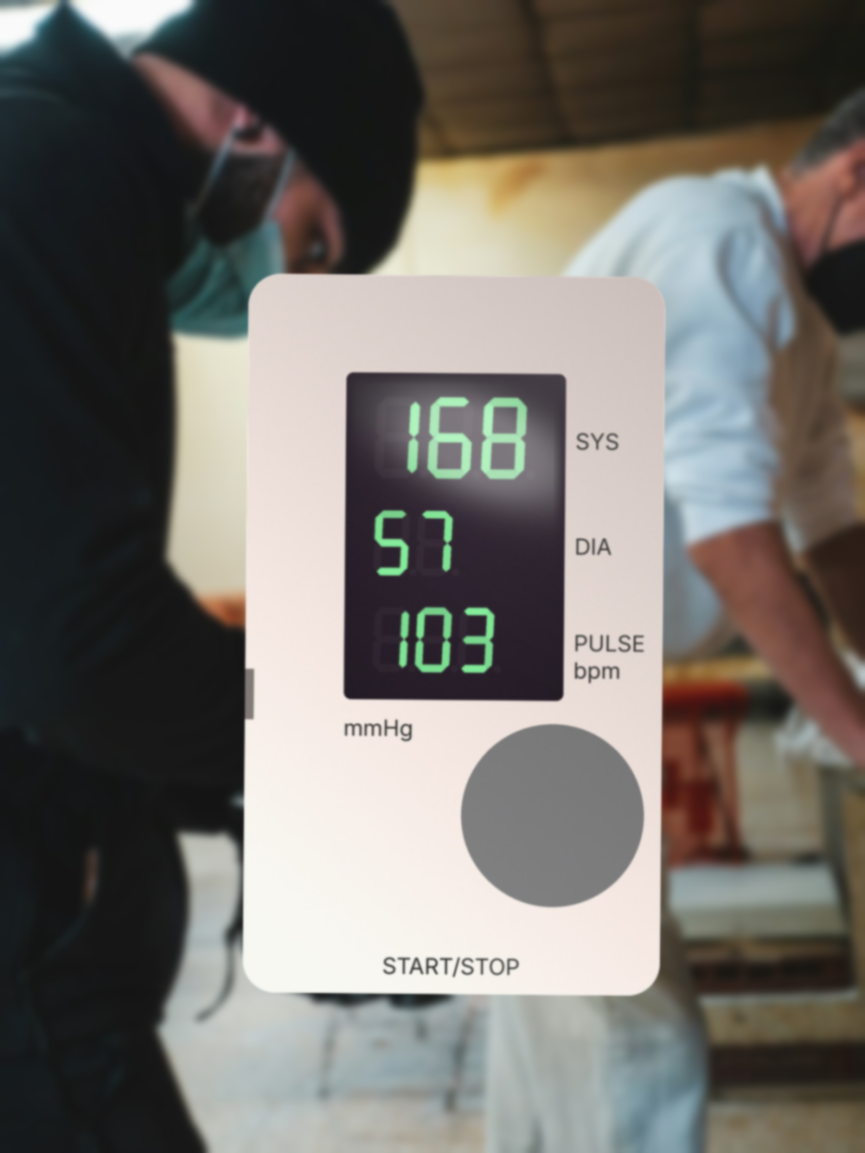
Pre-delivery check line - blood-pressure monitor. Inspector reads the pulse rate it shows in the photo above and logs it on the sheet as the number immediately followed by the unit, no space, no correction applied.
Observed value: 103bpm
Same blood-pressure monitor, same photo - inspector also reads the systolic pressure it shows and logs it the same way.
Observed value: 168mmHg
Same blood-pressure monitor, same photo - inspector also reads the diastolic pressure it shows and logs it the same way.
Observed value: 57mmHg
